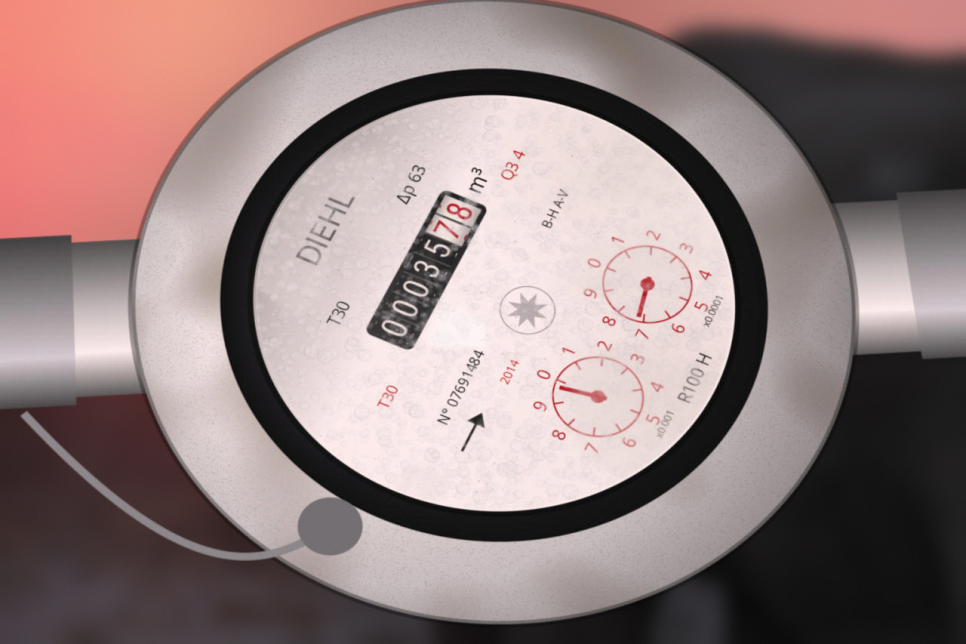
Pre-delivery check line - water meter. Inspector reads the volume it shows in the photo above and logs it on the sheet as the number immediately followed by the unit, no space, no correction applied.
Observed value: 35.7797m³
